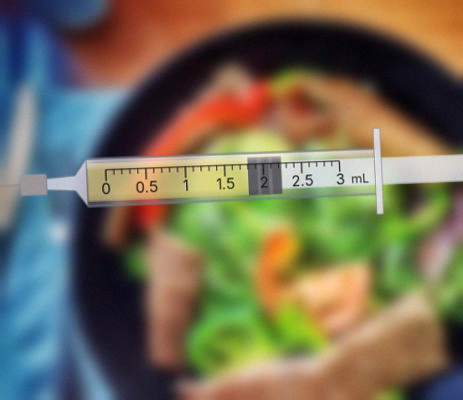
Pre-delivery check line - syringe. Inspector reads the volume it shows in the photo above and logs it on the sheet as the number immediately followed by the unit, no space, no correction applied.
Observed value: 1.8mL
